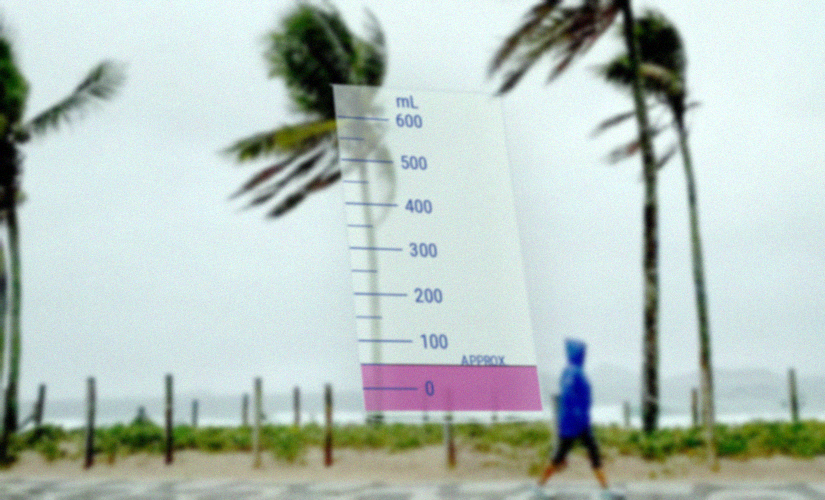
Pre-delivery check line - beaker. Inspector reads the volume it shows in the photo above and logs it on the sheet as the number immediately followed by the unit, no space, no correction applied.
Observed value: 50mL
